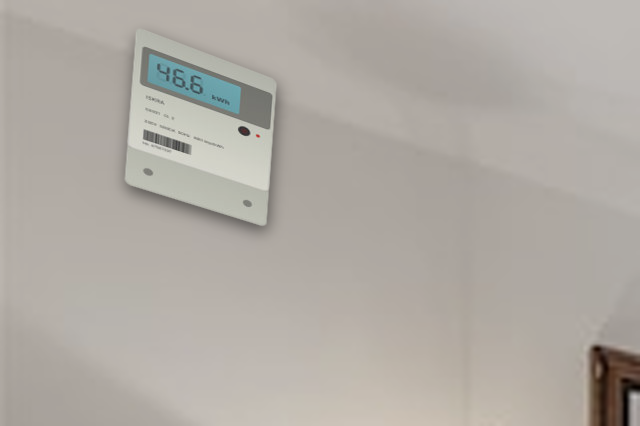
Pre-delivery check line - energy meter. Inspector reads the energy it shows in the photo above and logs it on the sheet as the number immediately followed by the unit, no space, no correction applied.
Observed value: 46.6kWh
